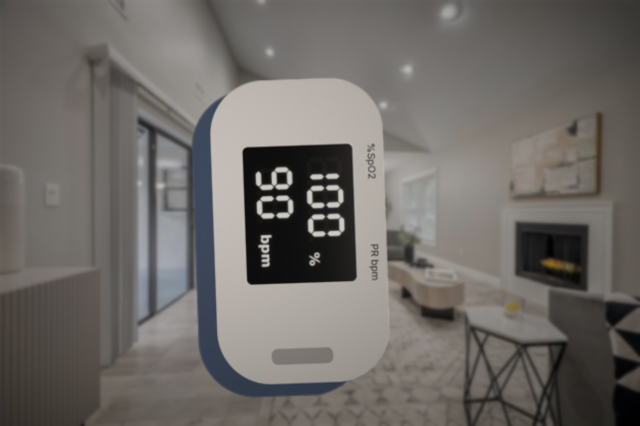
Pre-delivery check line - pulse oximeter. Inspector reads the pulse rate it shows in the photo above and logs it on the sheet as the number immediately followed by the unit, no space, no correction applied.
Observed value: 90bpm
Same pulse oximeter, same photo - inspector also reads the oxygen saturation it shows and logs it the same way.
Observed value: 100%
